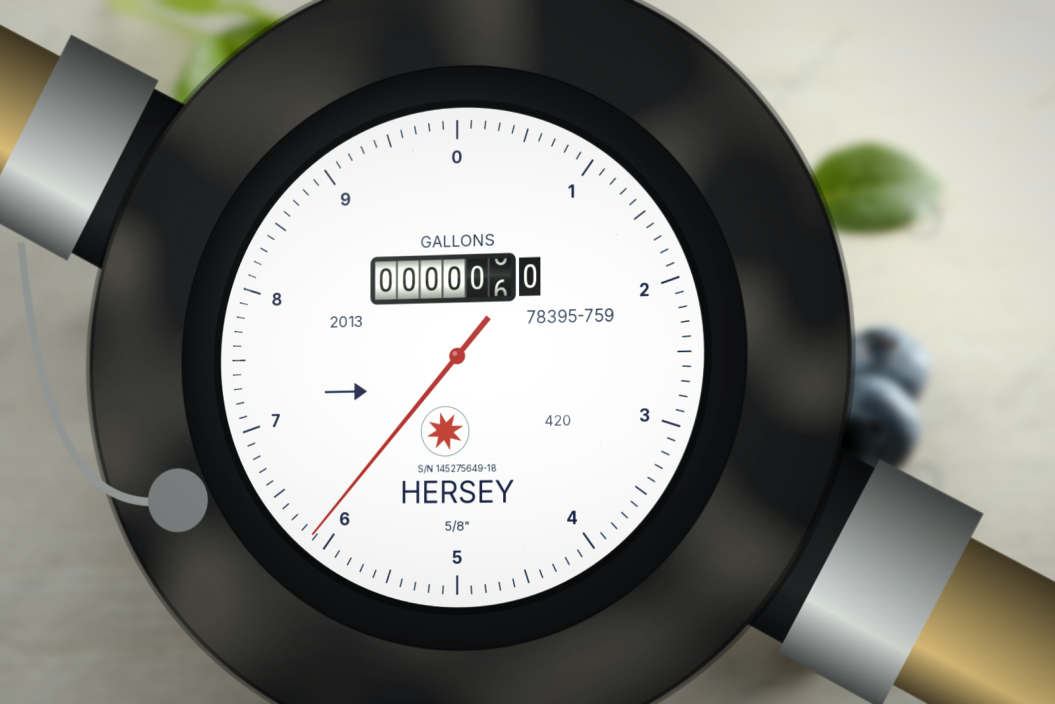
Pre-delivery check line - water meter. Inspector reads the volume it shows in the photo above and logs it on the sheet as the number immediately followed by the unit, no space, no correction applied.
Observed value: 56.1gal
